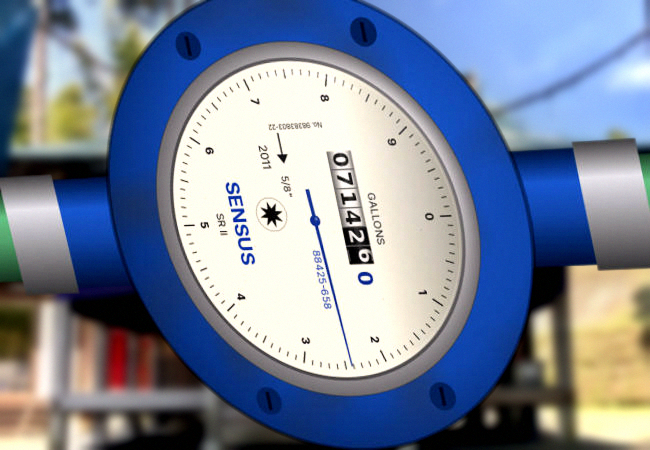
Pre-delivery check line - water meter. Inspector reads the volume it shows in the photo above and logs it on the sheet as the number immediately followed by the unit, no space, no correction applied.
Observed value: 714262.4gal
